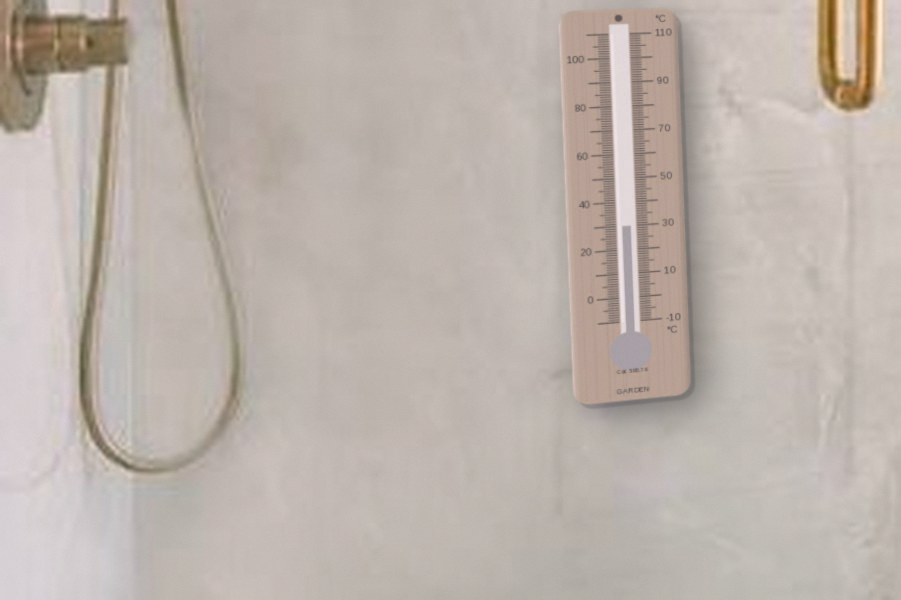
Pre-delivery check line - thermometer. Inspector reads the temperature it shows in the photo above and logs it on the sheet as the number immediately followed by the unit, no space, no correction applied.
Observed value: 30°C
